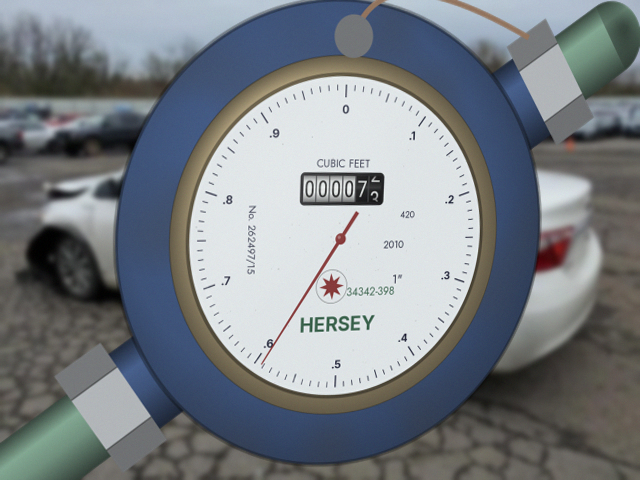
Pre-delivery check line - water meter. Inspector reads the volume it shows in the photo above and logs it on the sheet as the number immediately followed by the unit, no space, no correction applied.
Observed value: 72.59ft³
